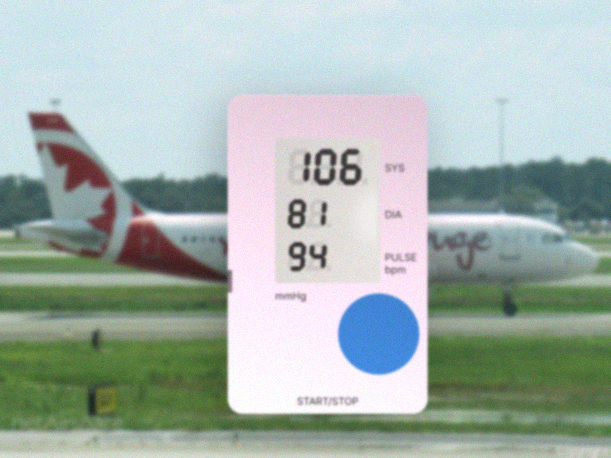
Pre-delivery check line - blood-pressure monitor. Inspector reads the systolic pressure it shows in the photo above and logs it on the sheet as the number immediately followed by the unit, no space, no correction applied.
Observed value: 106mmHg
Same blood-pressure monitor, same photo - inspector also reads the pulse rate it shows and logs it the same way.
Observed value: 94bpm
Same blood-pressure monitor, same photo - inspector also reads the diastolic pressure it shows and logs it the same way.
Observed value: 81mmHg
